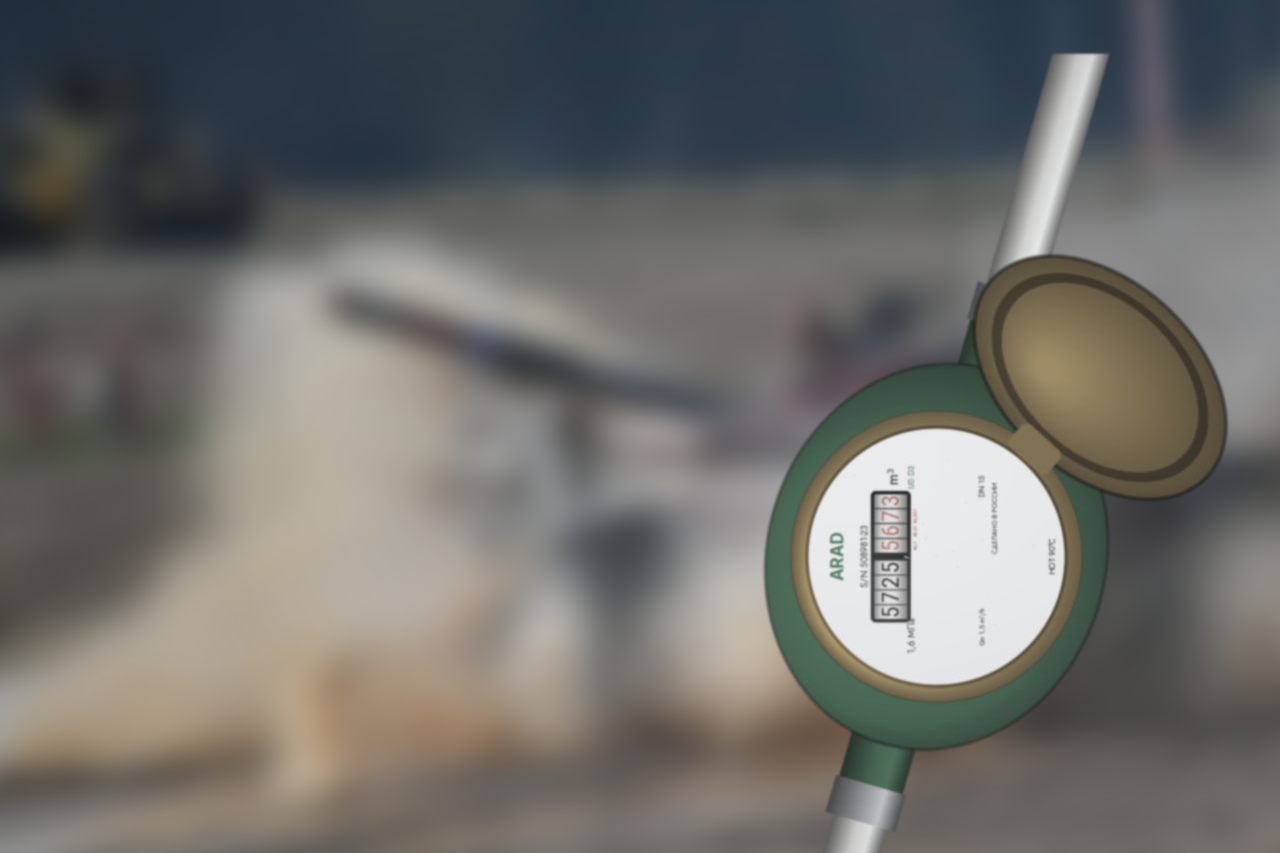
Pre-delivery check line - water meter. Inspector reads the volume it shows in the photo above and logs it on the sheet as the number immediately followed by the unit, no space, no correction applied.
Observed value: 5725.5673m³
